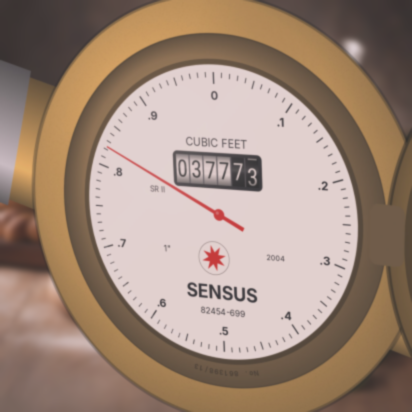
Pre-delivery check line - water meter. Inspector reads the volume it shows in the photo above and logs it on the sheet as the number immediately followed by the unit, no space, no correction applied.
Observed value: 37772.82ft³
